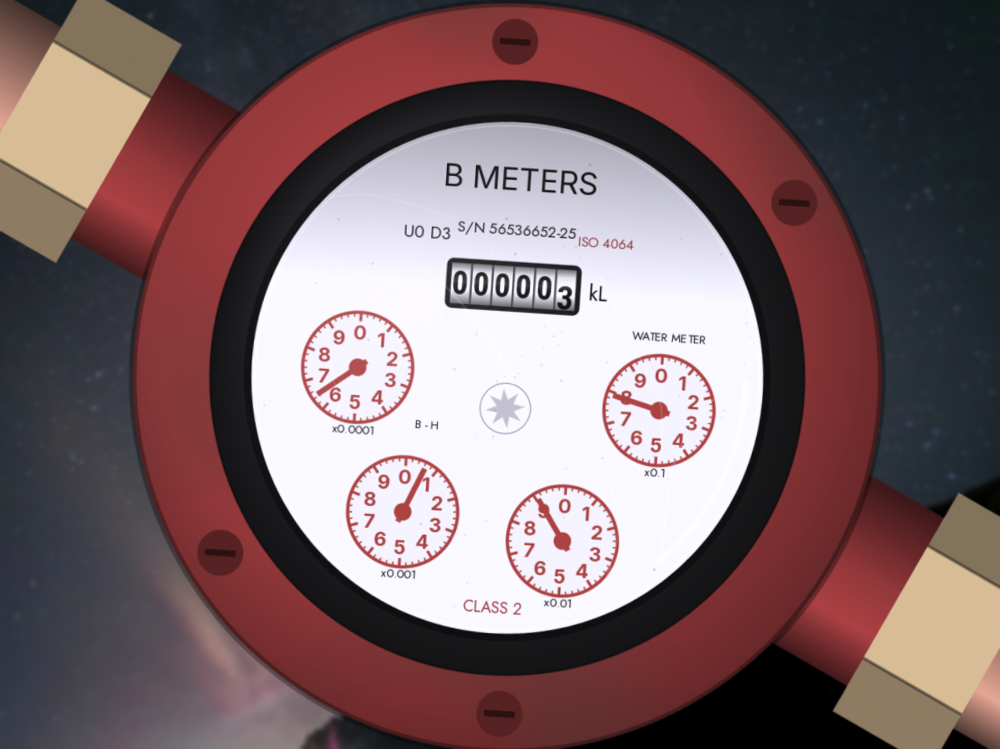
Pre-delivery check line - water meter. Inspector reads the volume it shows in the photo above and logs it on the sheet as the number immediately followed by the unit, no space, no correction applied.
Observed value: 2.7906kL
